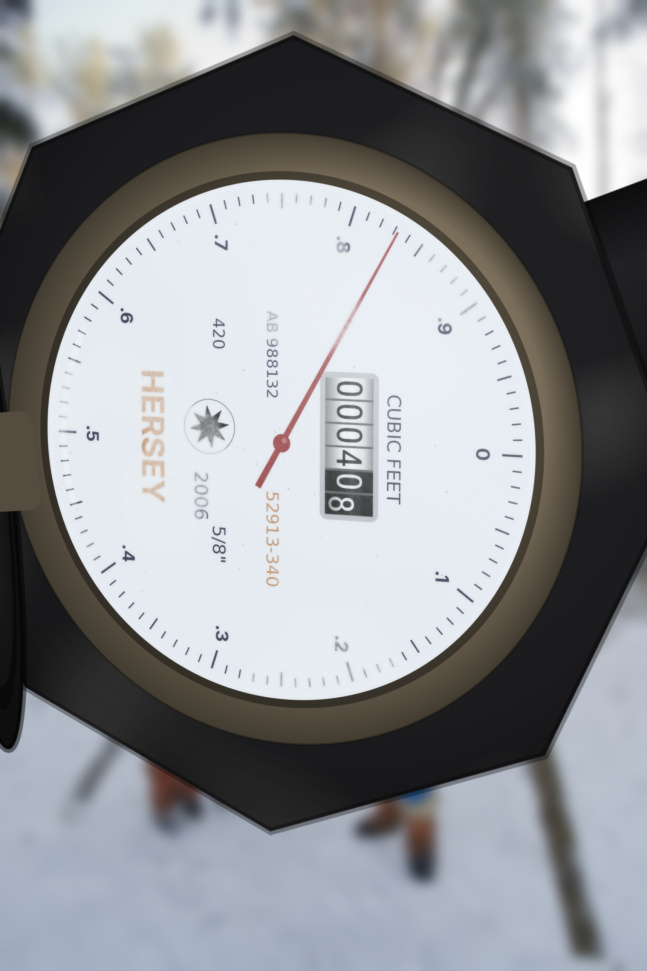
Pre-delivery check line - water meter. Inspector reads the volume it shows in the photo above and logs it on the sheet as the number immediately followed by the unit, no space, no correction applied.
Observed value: 407.83ft³
